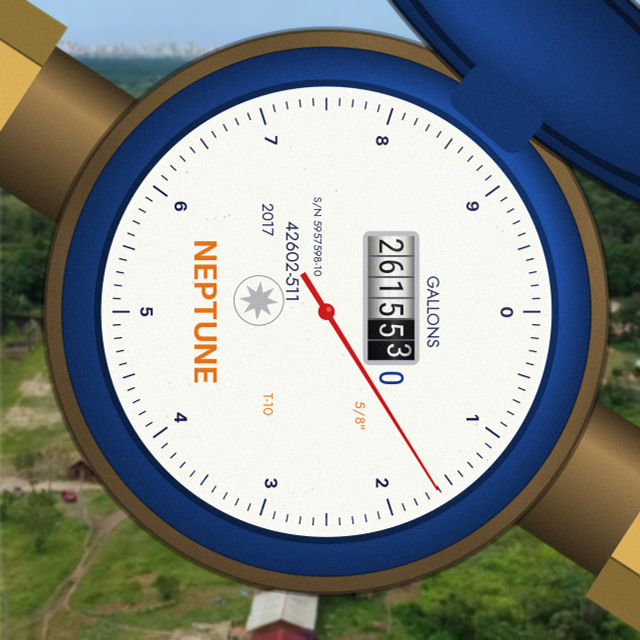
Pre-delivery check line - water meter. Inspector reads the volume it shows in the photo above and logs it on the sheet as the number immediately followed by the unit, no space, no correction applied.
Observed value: 2615531.6gal
